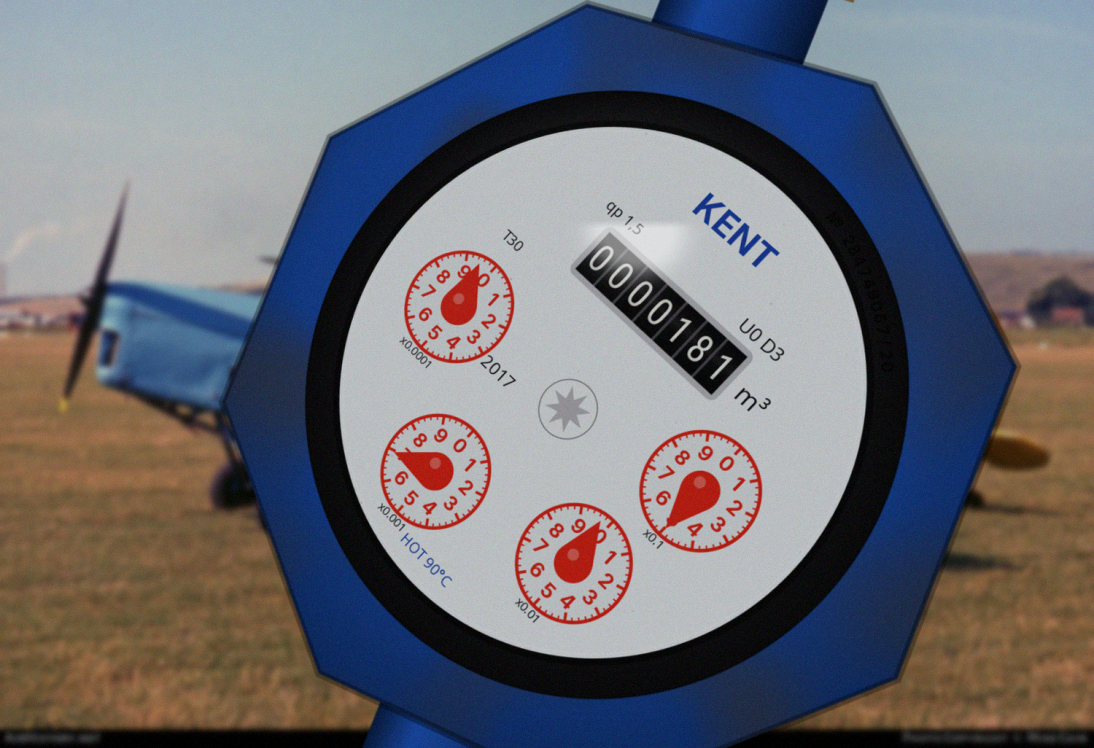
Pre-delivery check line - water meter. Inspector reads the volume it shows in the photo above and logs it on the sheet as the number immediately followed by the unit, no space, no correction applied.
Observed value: 181.4969m³
